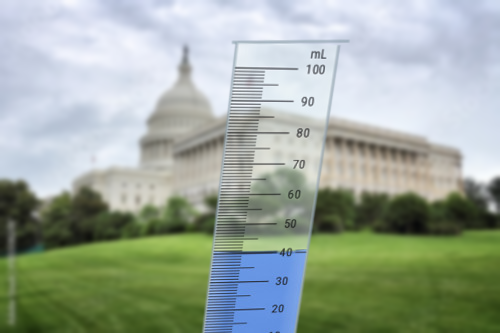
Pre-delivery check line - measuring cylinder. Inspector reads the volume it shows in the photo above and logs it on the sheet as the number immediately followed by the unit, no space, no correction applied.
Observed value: 40mL
